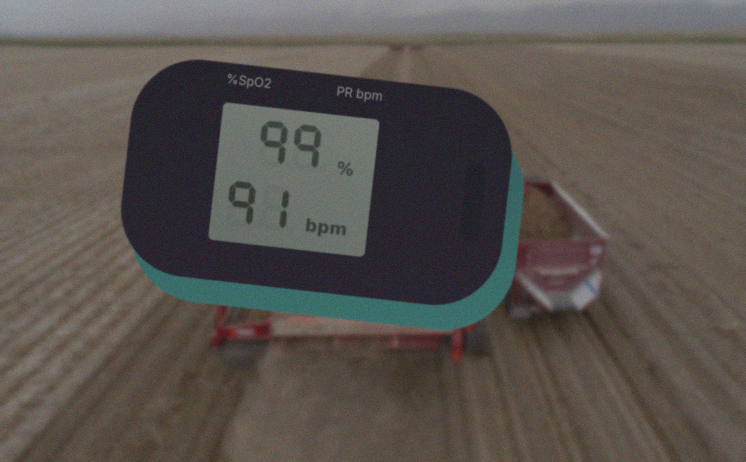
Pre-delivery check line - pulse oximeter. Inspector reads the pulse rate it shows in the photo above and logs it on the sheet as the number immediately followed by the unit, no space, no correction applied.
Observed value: 91bpm
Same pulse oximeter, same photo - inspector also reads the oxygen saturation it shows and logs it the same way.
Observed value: 99%
